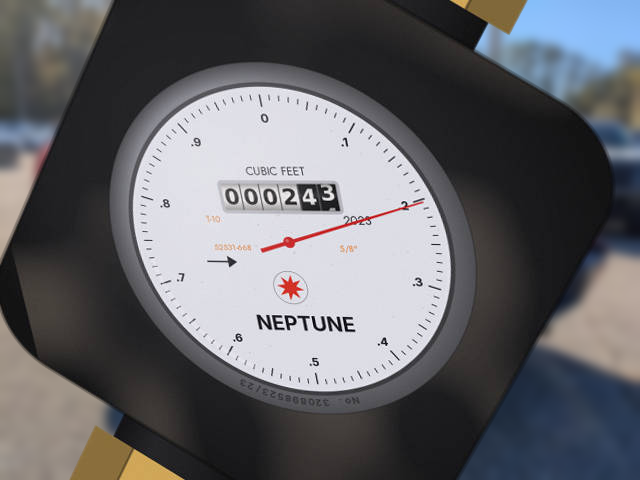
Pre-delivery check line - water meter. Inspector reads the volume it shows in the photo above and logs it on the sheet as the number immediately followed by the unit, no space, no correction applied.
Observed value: 243.20ft³
